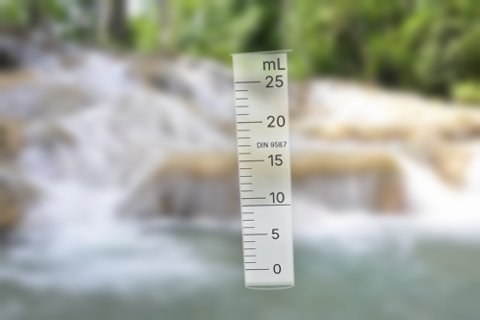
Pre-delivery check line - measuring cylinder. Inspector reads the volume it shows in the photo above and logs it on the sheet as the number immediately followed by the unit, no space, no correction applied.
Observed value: 9mL
